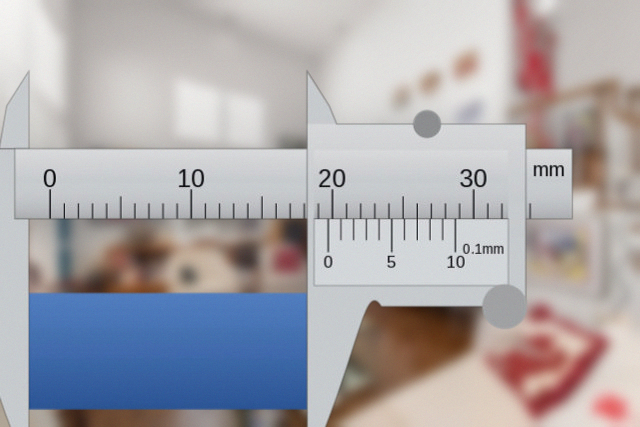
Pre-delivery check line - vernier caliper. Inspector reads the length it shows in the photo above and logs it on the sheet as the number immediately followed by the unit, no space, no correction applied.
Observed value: 19.7mm
